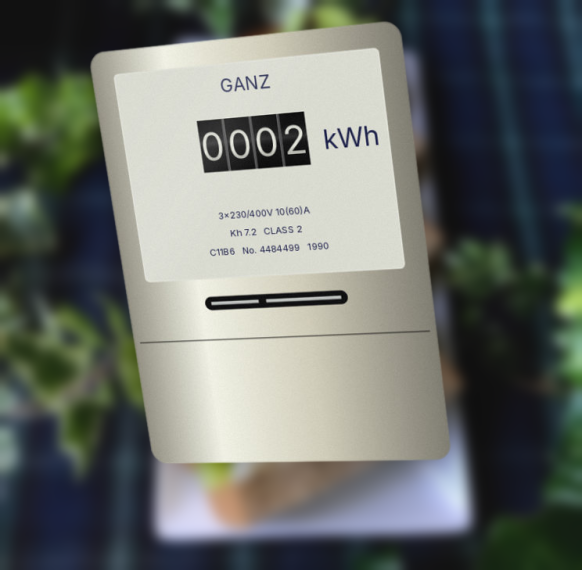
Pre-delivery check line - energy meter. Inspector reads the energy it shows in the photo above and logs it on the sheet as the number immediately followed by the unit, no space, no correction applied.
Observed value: 2kWh
